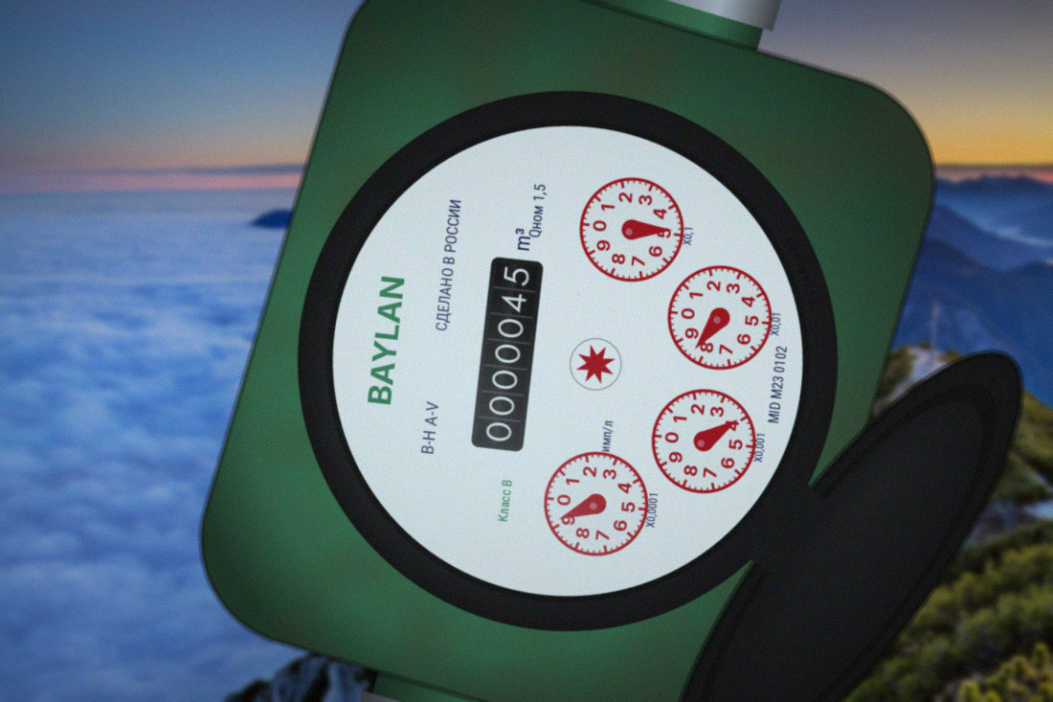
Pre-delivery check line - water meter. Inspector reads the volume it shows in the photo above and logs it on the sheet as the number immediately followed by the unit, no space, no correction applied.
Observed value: 45.4839m³
